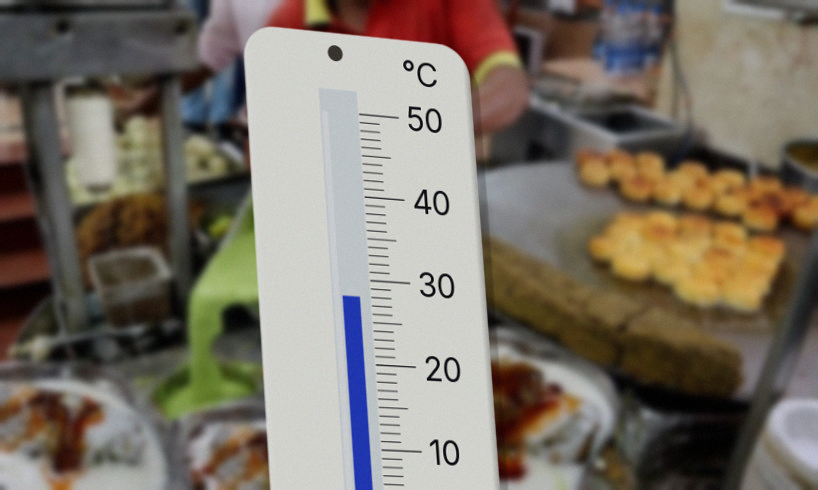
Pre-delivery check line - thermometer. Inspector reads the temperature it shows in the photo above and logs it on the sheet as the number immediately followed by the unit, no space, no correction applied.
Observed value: 28°C
